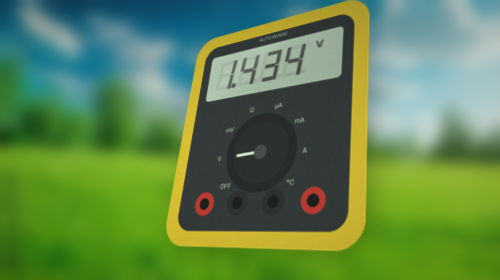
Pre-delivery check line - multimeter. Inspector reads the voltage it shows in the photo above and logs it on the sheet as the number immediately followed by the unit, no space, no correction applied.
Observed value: 1.434V
